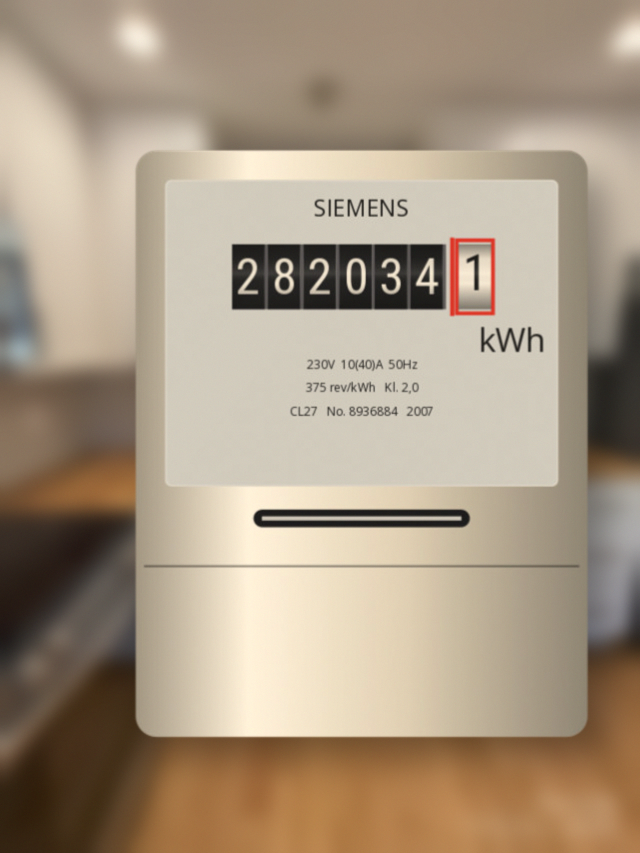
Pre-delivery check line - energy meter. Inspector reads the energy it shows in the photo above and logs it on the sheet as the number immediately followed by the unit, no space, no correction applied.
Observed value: 282034.1kWh
